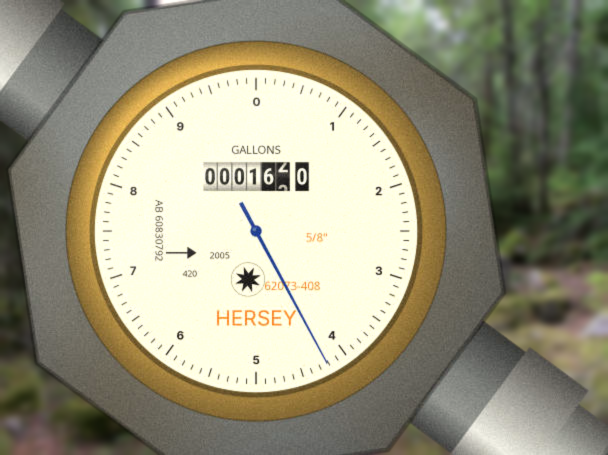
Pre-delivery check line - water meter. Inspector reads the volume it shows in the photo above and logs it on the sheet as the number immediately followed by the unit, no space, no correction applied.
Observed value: 1624.2gal
